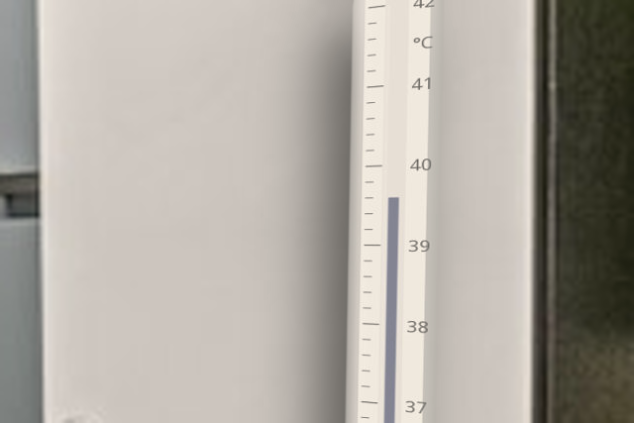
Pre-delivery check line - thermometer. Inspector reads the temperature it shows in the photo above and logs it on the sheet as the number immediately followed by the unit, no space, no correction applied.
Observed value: 39.6°C
